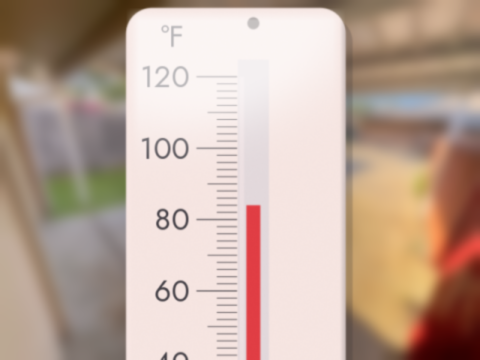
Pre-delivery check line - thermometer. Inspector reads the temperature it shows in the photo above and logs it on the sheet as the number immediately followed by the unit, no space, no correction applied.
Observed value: 84°F
